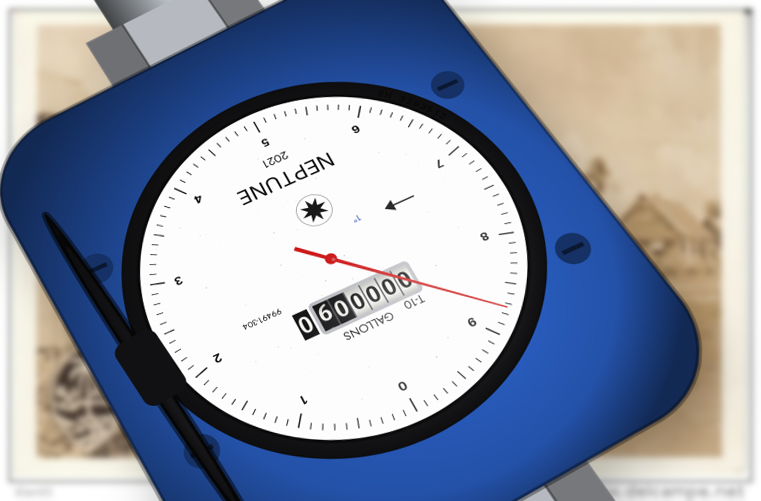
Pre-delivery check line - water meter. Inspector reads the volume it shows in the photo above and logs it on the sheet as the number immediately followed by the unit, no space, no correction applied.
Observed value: 88.7gal
